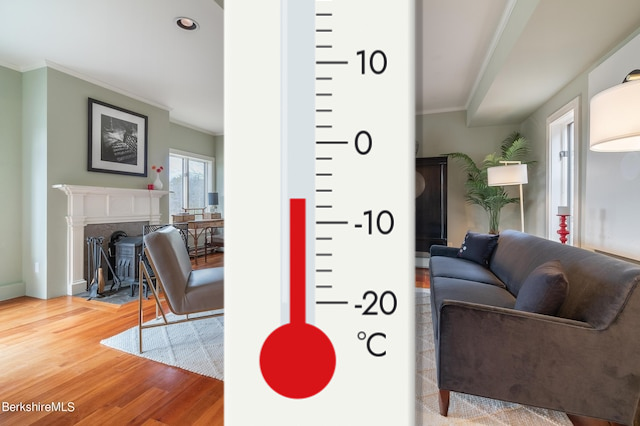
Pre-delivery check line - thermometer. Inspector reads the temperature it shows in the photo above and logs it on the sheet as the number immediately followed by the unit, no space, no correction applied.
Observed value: -7°C
